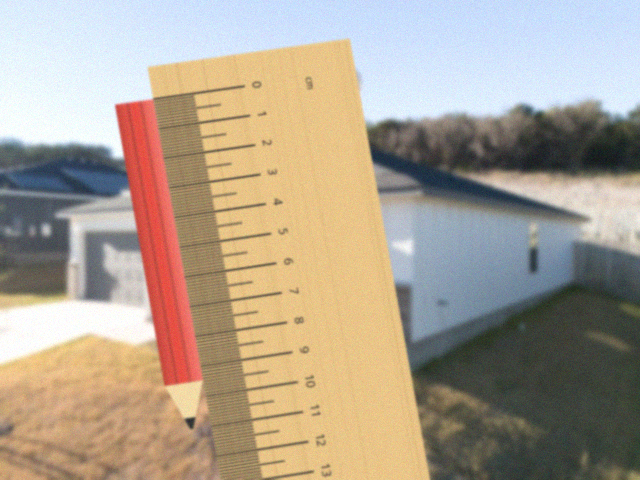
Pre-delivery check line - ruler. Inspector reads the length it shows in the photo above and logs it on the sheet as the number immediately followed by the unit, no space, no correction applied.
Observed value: 11cm
